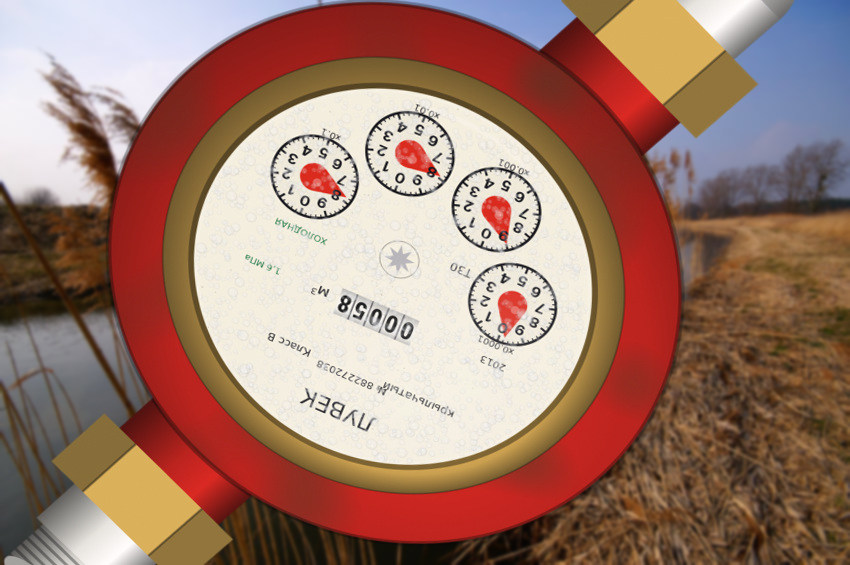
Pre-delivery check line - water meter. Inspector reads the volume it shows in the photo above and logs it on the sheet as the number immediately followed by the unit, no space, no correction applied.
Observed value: 58.7789m³
